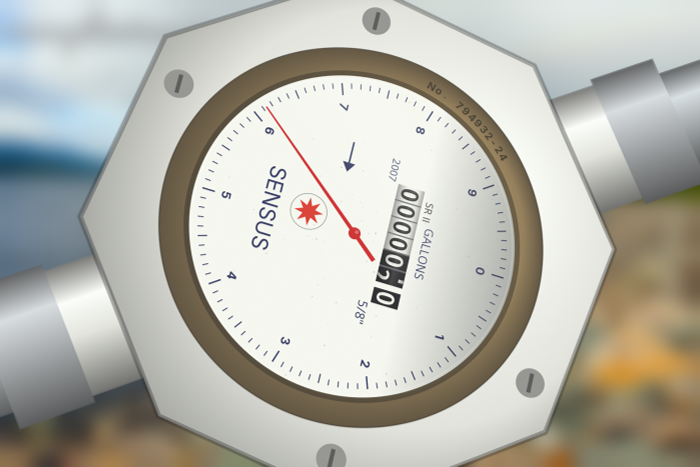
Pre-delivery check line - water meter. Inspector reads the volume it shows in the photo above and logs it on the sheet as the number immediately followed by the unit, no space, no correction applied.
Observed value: 16.1gal
